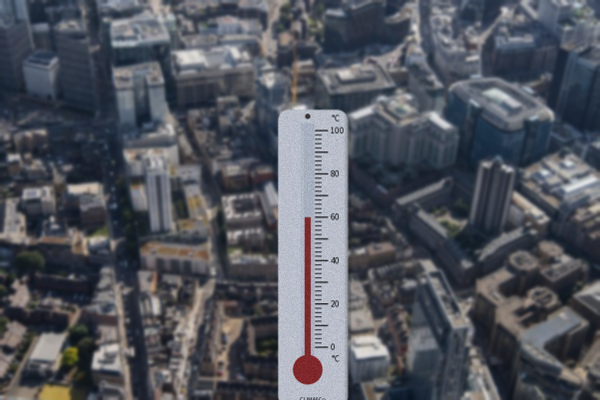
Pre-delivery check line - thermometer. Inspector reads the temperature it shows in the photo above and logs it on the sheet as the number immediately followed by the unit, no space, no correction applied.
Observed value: 60°C
